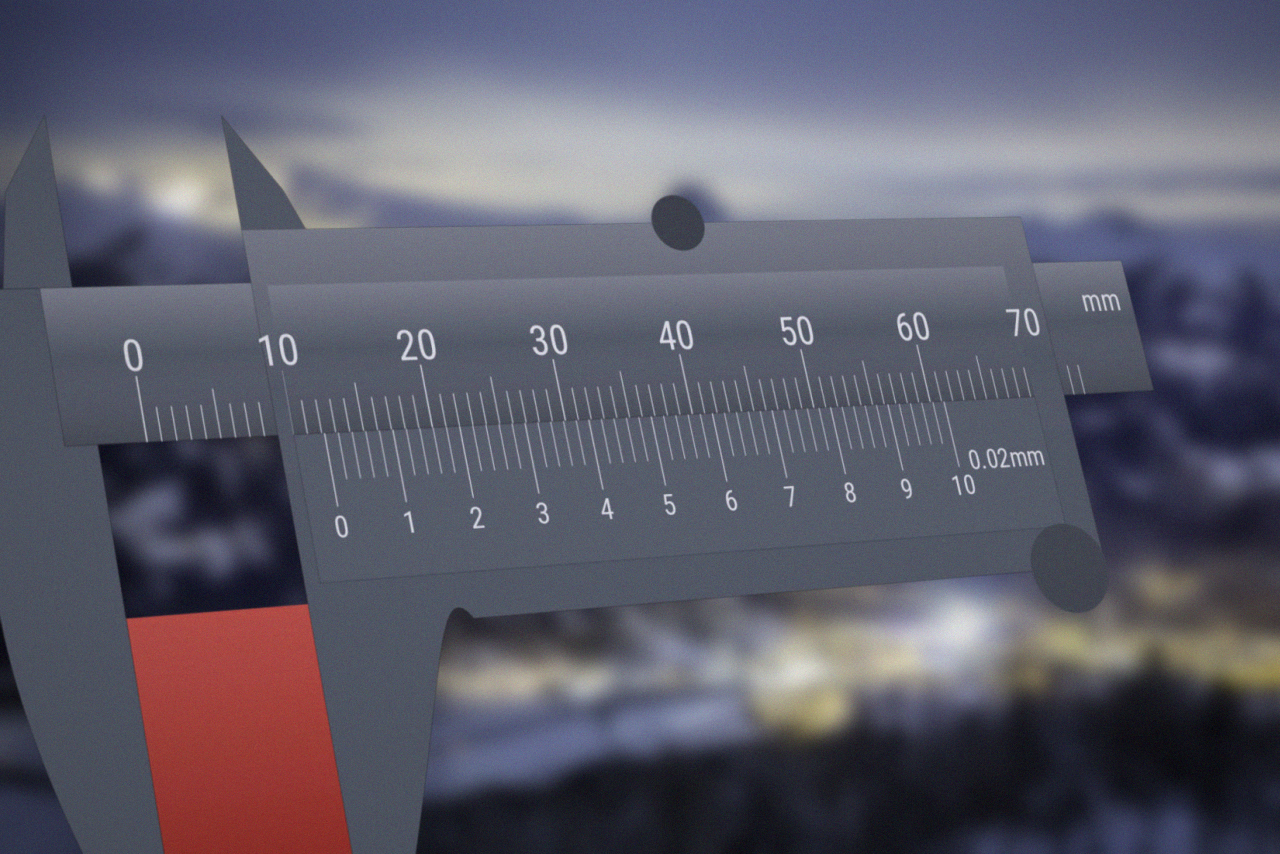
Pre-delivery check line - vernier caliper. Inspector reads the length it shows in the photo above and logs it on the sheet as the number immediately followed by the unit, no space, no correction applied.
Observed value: 12.2mm
